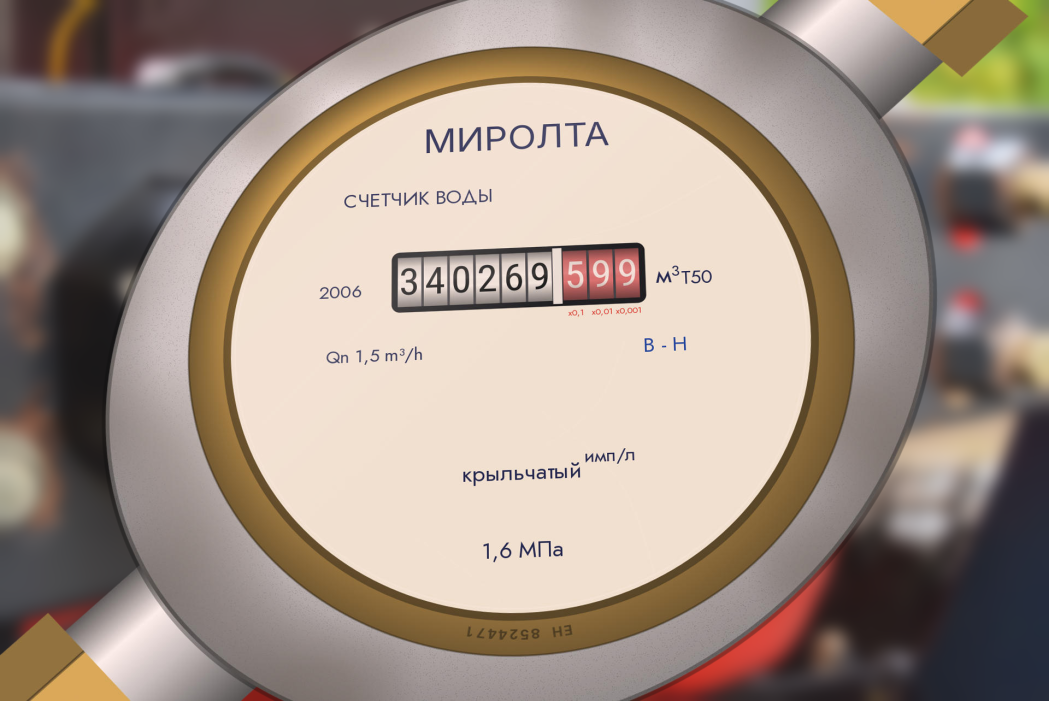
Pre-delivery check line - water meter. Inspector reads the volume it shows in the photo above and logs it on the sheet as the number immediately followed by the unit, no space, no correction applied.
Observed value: 340269.599m³
